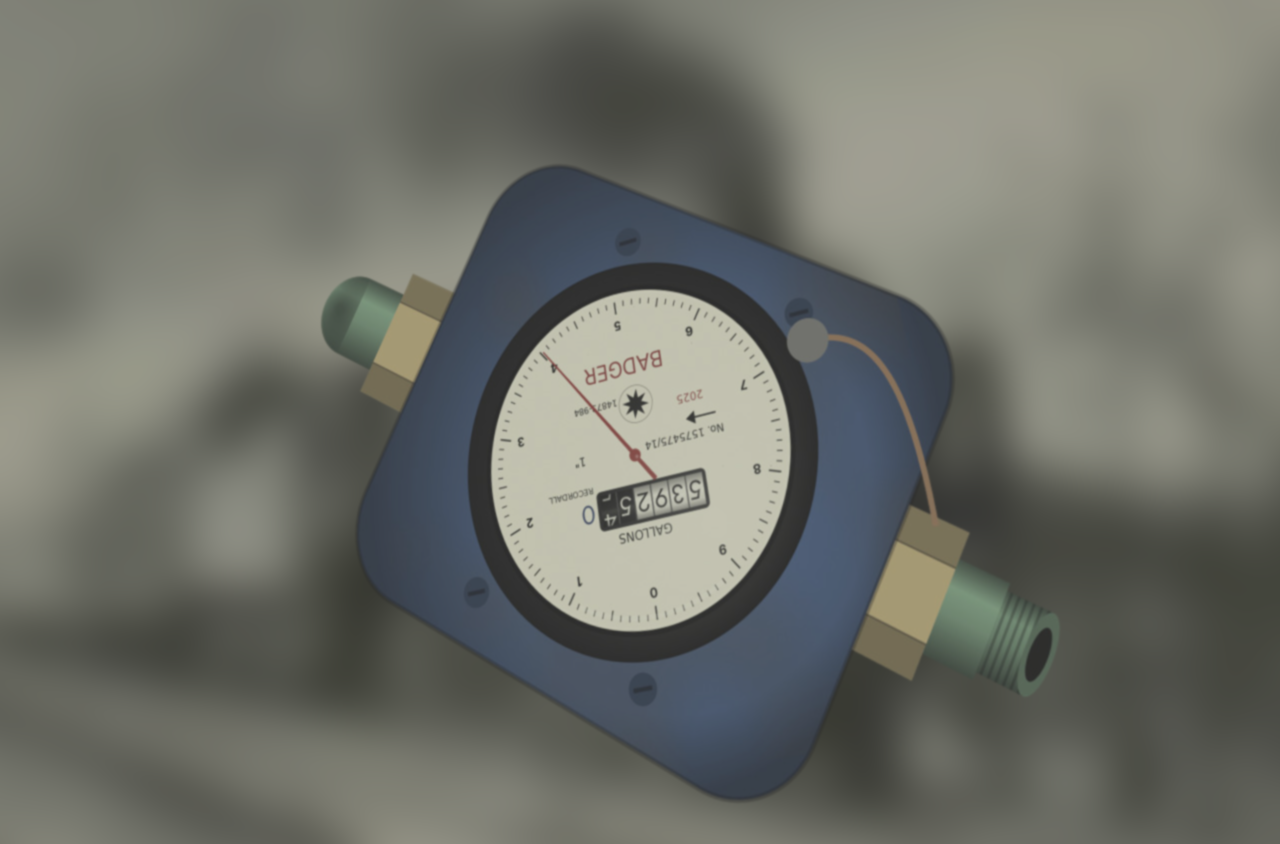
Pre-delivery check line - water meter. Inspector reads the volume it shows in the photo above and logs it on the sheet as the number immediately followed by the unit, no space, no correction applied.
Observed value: 5392544.0gal
